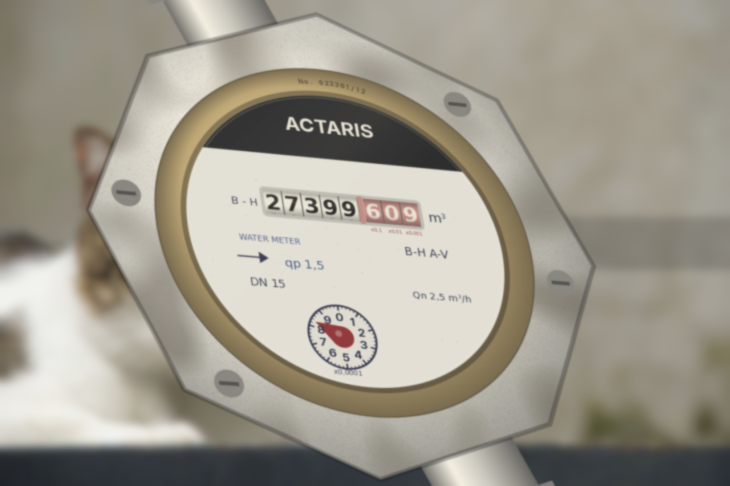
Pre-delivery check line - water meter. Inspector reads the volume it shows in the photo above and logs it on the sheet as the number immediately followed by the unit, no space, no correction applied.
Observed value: 27399.6098m³
